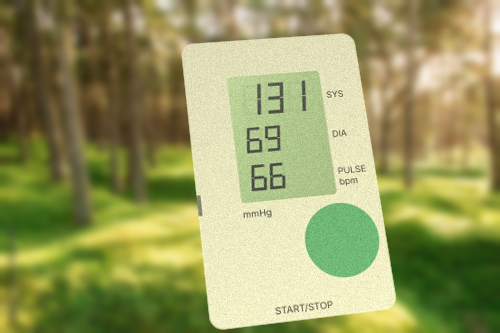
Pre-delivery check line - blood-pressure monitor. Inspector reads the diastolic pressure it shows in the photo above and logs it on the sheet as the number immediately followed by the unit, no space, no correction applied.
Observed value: 69mmHg
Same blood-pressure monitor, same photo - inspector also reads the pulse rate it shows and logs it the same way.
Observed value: 66bpm
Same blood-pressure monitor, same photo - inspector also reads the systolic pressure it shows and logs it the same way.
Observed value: 131mmHg
